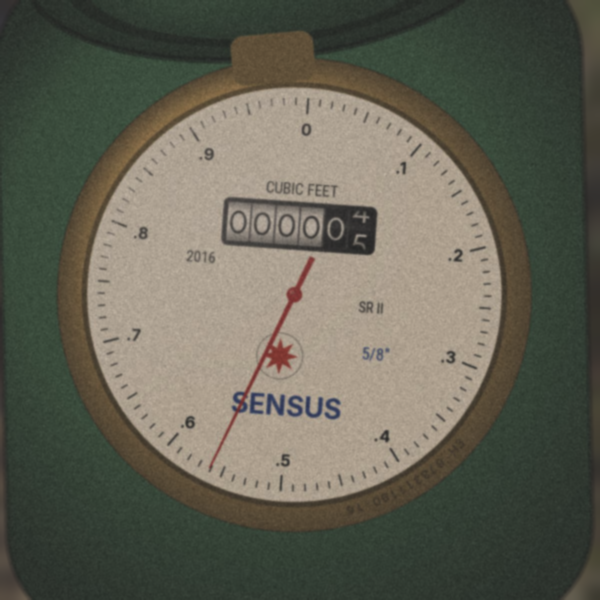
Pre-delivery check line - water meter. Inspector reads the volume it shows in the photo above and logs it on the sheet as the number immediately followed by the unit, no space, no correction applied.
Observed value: 4.56ft³
